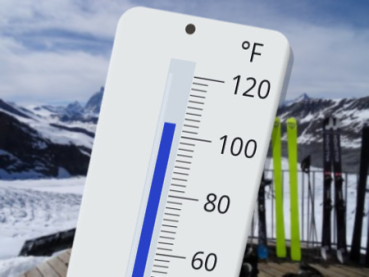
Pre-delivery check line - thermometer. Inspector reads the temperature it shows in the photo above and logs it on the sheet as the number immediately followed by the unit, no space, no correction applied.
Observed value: 104°F
